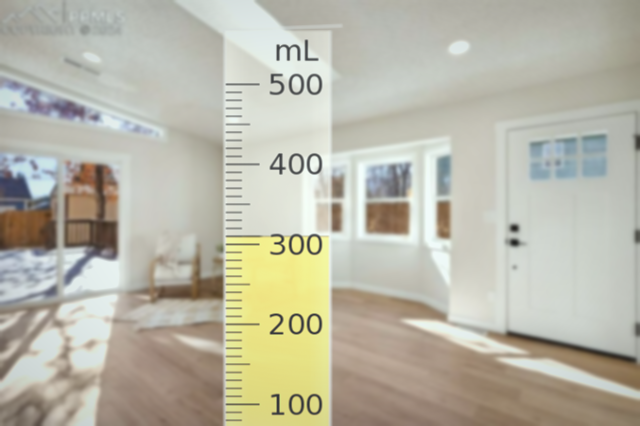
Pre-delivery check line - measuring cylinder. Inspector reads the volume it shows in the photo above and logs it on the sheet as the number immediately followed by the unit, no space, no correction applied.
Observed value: 310mL
